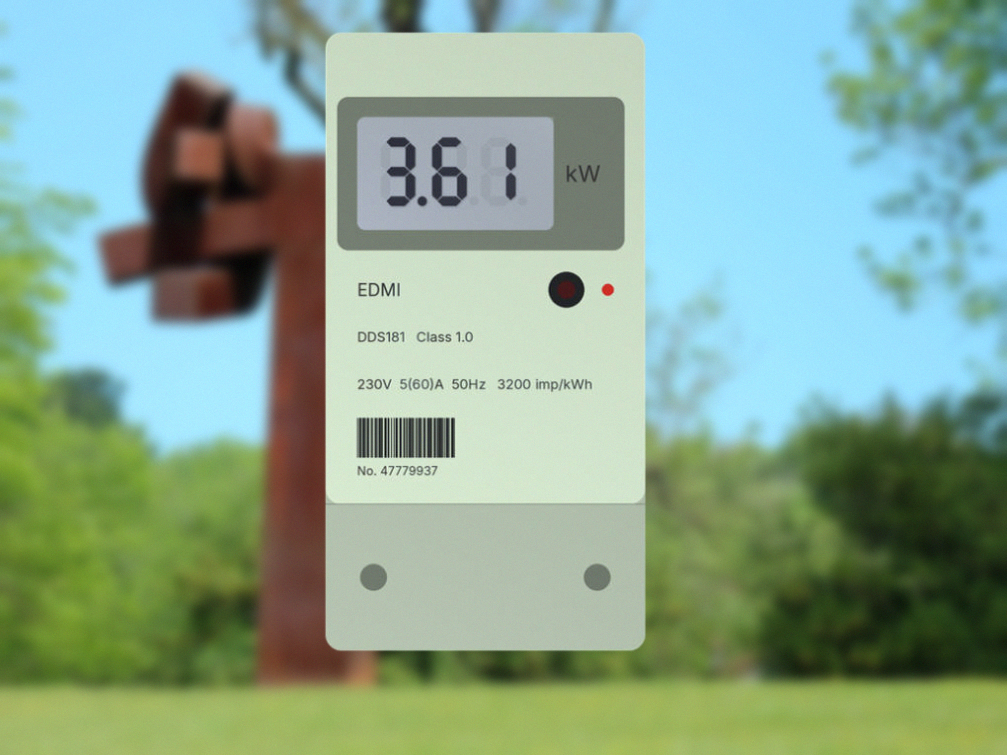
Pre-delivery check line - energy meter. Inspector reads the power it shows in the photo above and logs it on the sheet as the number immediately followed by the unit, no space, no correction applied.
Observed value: 3.61kW
